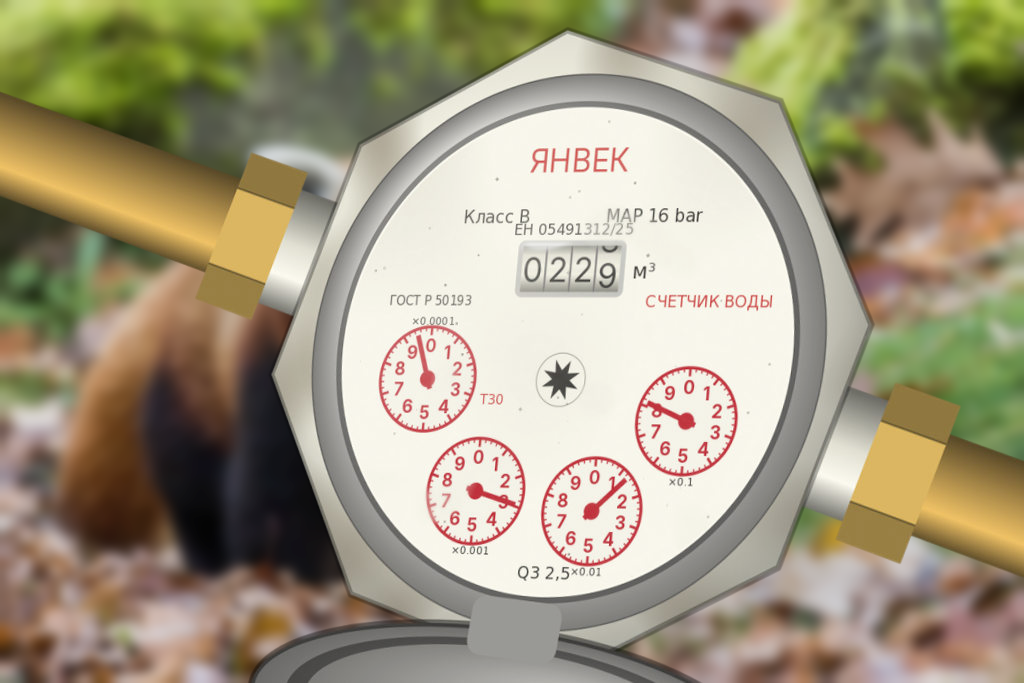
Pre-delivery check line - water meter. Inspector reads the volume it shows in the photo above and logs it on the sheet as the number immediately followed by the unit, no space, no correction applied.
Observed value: 228.8129m³
